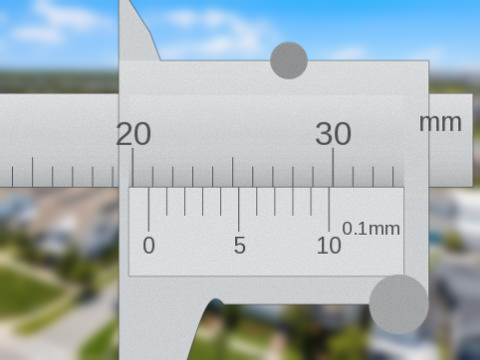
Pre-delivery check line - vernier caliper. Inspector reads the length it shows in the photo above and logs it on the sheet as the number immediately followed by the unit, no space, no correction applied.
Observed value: 20.8mm
